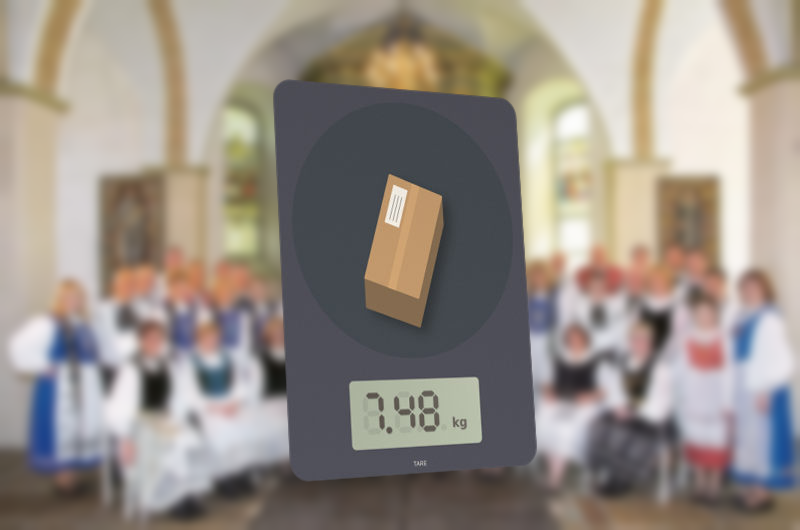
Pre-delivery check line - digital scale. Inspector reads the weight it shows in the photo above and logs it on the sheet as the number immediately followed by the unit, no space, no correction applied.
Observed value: 7.48kg
